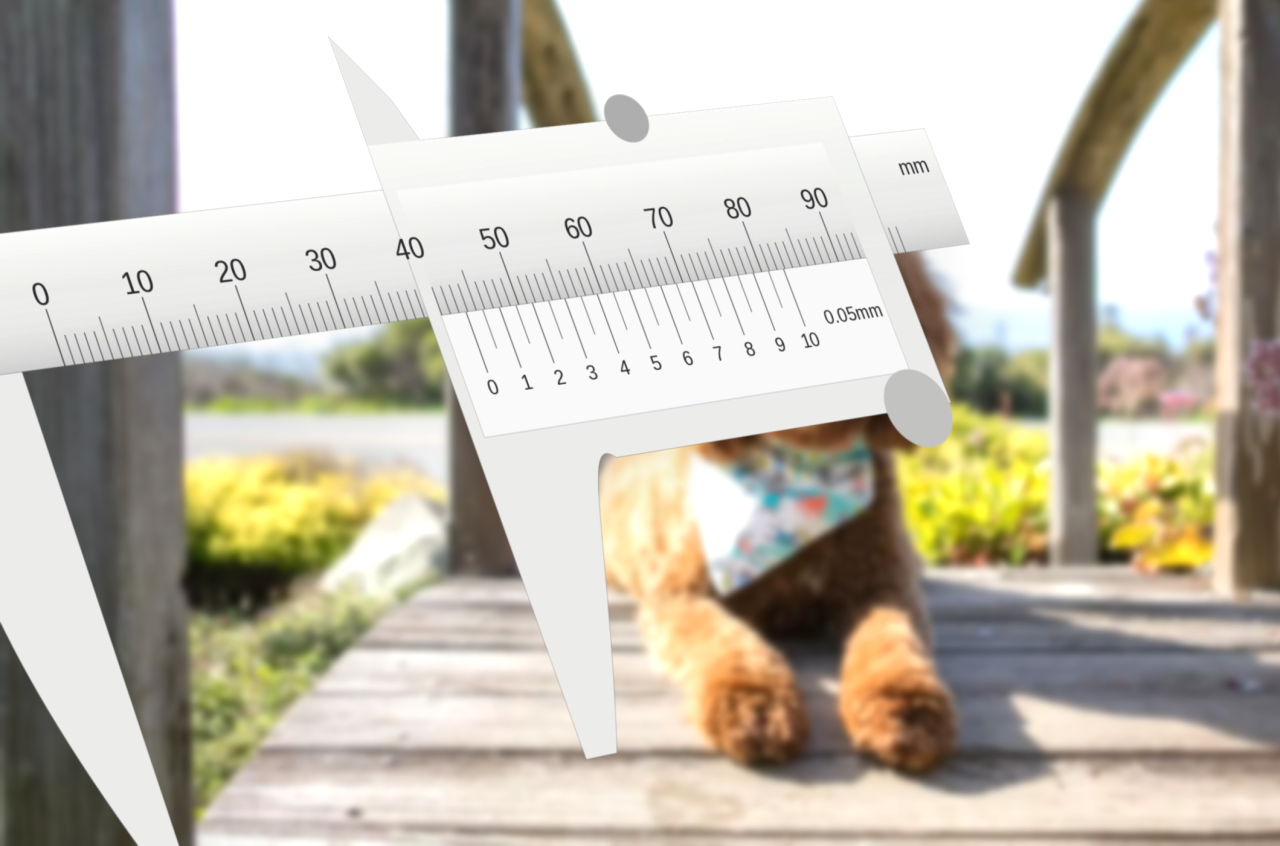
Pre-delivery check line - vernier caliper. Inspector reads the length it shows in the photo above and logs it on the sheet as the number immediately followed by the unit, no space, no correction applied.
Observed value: 43.8mm
